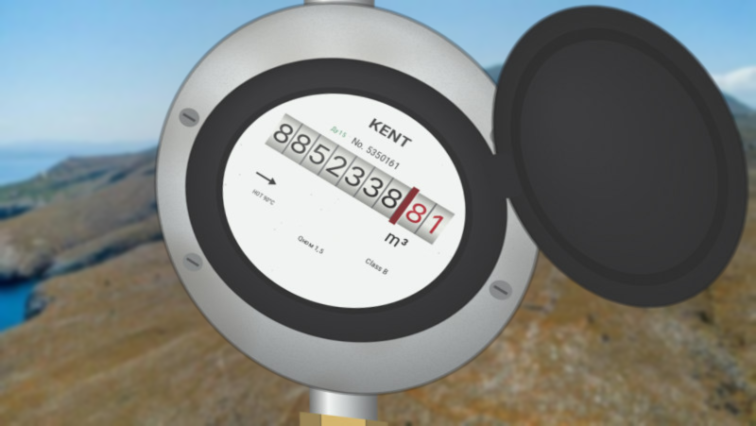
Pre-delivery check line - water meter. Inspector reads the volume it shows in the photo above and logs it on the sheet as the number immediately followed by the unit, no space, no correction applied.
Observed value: 8852338.81m³
